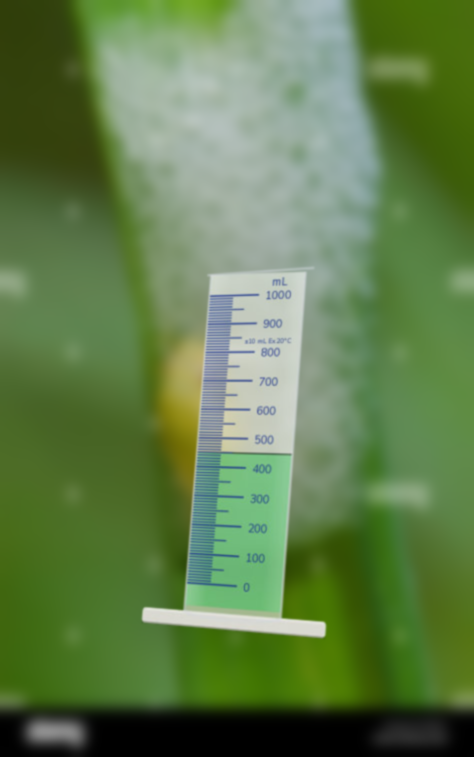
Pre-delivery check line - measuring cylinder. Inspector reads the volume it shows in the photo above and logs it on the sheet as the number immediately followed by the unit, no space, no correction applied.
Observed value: 450mL
